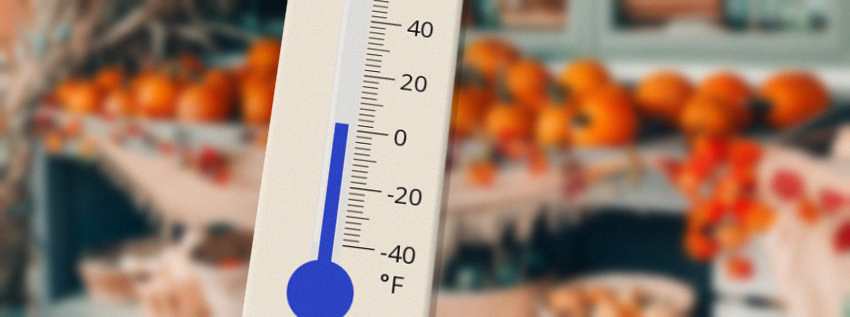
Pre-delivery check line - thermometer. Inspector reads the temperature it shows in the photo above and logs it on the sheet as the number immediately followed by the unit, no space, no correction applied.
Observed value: 2°F
